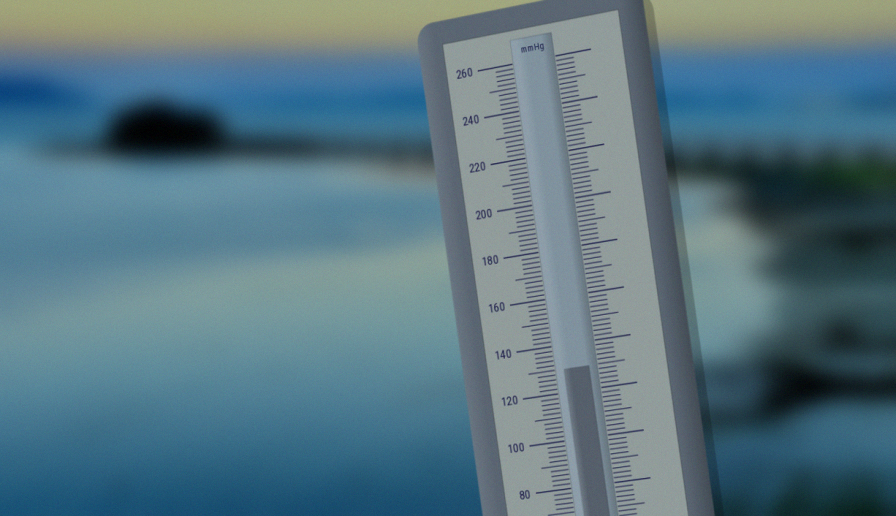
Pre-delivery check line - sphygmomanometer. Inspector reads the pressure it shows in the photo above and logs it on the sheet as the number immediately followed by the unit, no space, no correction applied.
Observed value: 130mmHg
